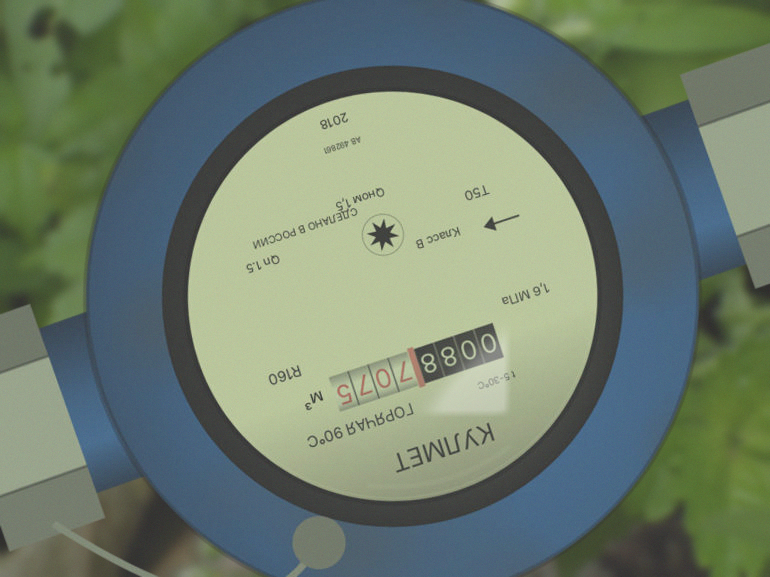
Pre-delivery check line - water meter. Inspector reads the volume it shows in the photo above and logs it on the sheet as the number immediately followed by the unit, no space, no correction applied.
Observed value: 88.7075m³
